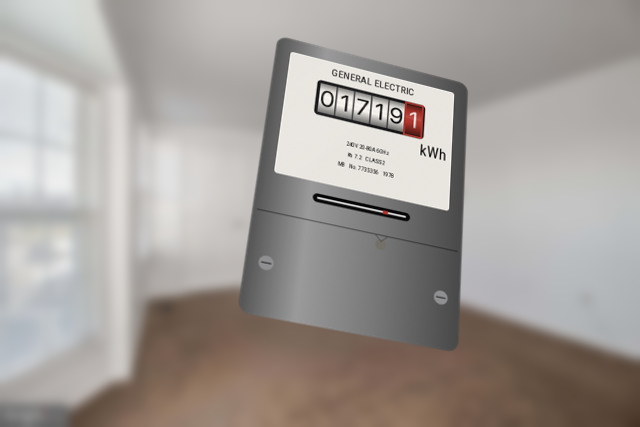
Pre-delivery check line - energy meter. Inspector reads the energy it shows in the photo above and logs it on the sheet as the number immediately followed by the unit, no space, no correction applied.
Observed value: 1719.1kWh
